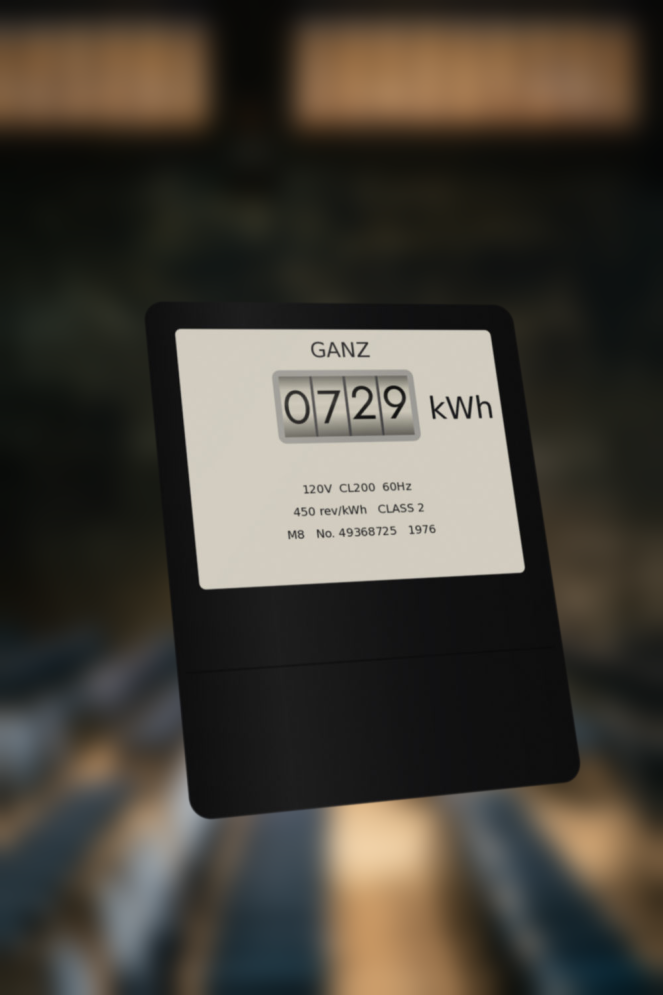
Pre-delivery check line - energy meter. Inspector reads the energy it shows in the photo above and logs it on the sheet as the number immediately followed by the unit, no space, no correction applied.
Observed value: 729kWh
